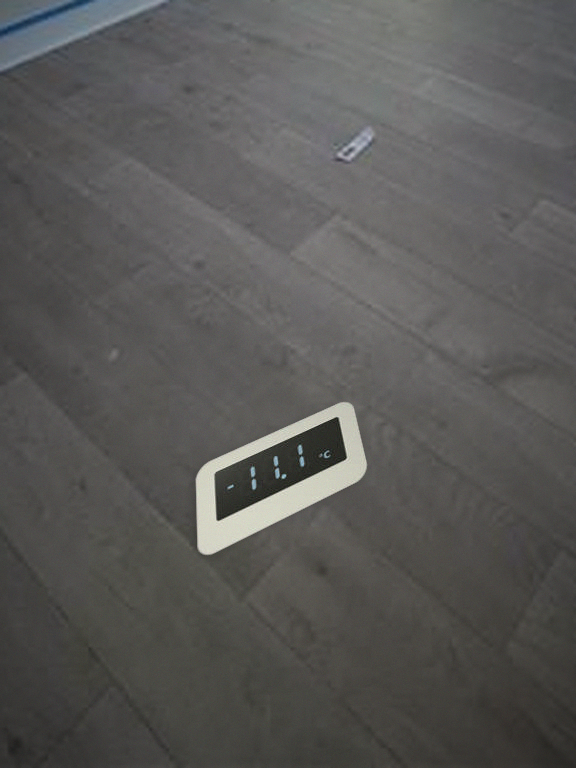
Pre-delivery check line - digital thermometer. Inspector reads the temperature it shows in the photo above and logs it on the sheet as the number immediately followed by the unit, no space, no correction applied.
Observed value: -11.1°C
